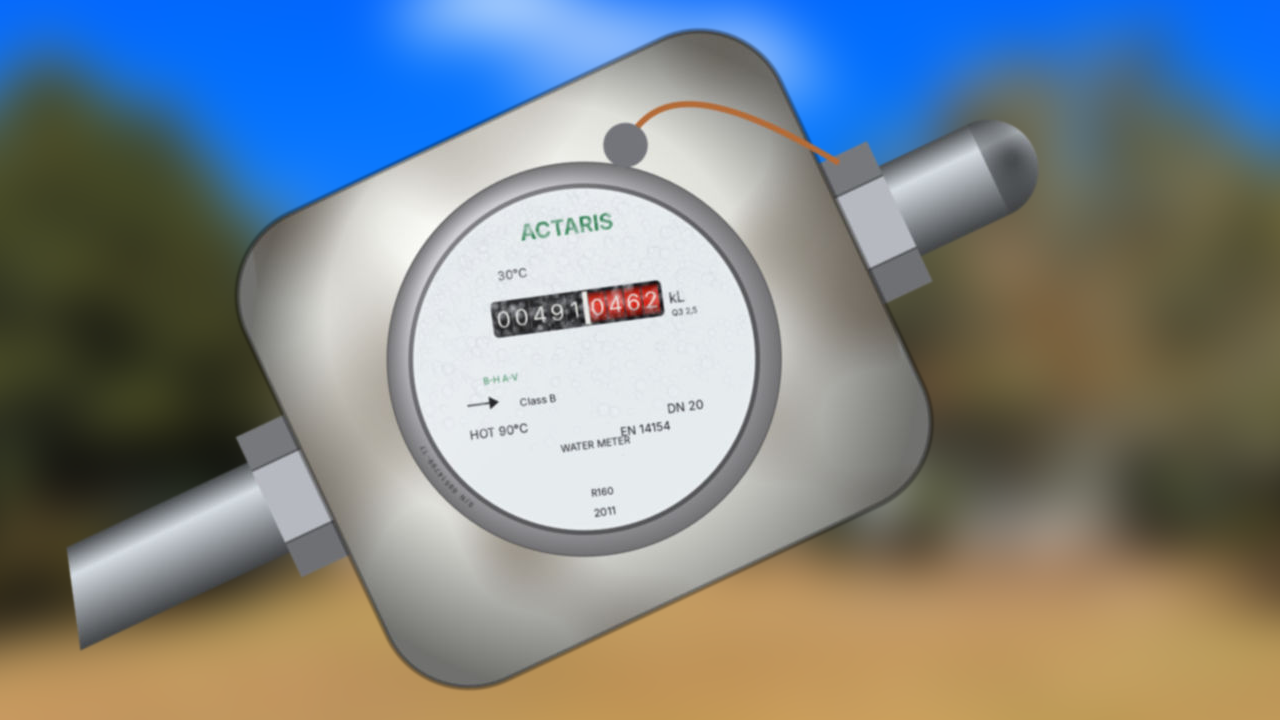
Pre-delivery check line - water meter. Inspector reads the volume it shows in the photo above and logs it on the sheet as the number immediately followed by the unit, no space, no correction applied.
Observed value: 491.0462kL
